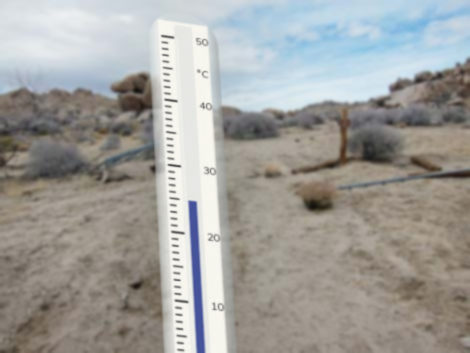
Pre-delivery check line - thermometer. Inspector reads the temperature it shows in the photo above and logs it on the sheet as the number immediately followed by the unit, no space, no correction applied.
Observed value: 25°C
